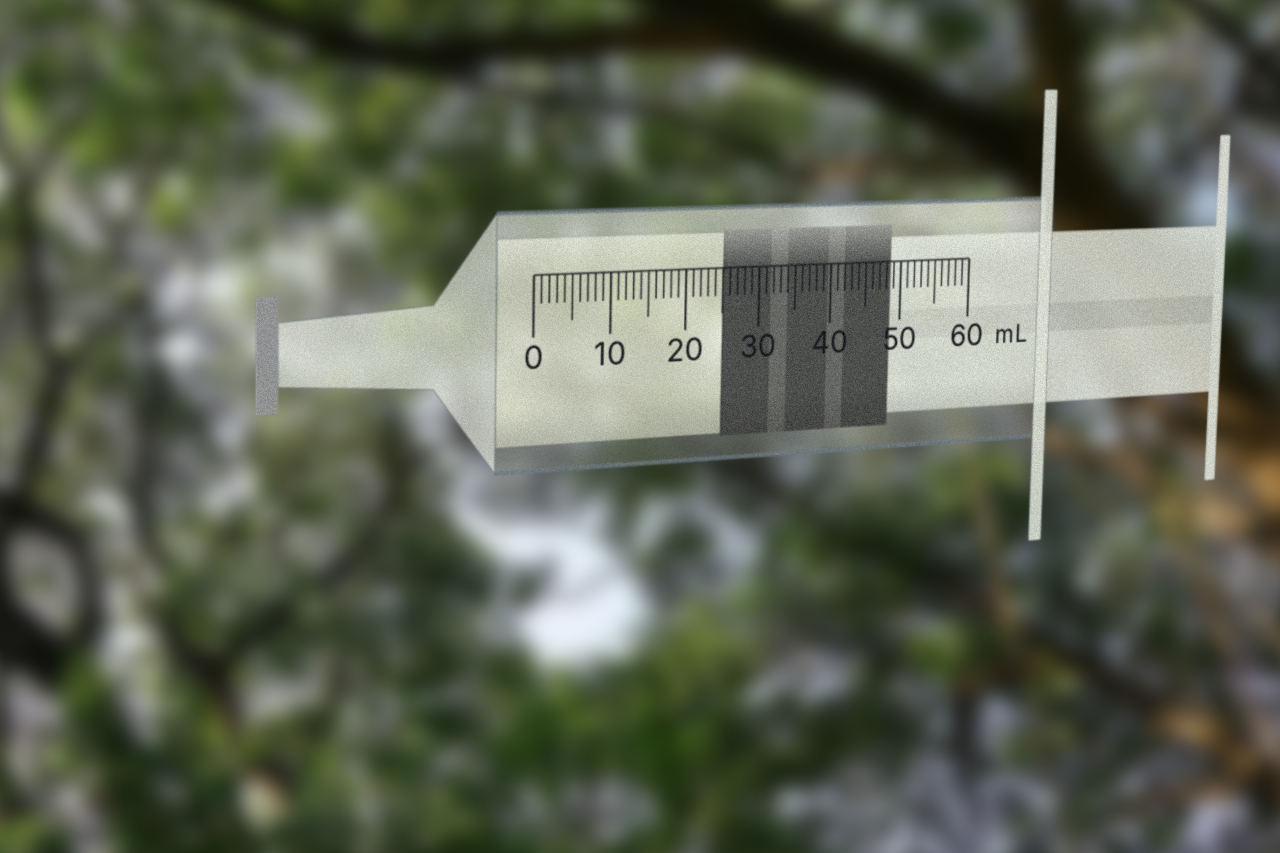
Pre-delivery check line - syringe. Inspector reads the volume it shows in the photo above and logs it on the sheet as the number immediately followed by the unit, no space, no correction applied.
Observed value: 25mL
